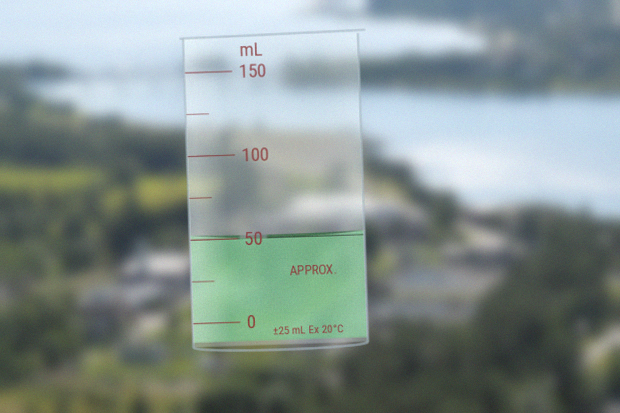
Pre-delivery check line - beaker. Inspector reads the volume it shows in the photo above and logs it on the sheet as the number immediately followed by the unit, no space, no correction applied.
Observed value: 50mL
